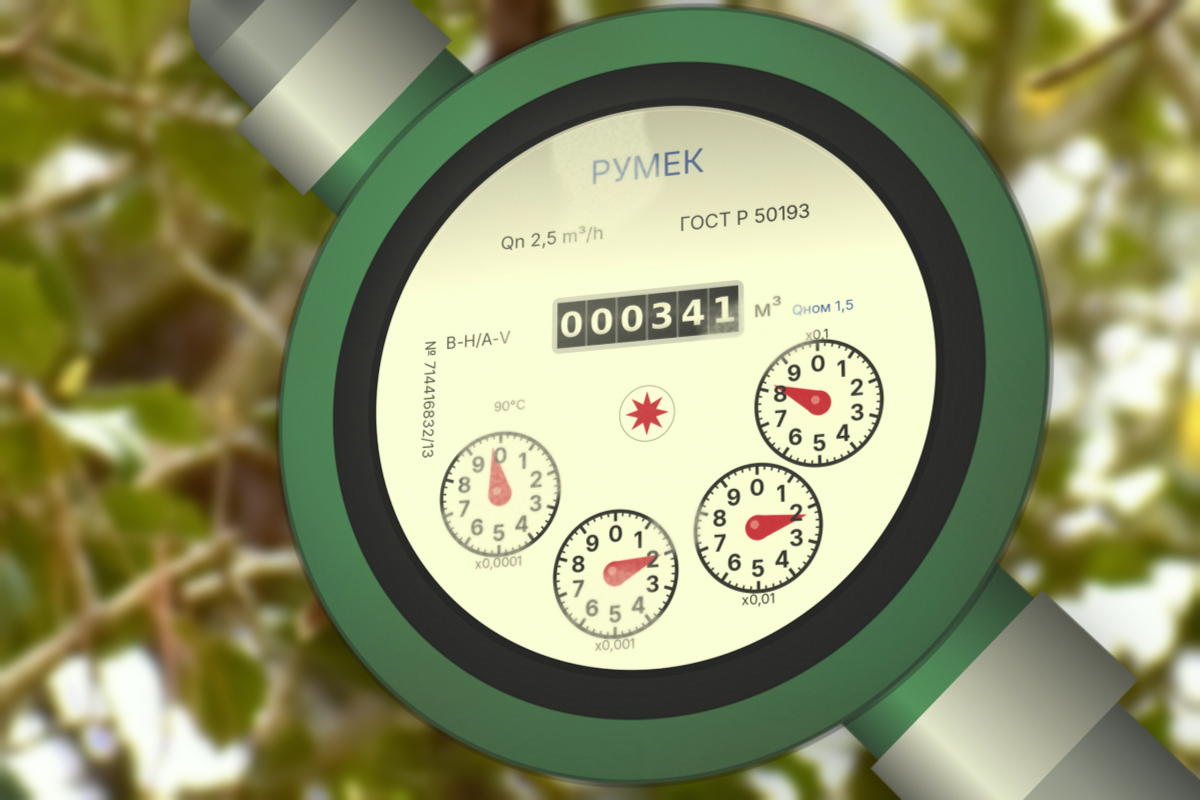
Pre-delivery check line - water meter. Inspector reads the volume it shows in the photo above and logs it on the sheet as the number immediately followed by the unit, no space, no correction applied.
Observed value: 341.8219m³
